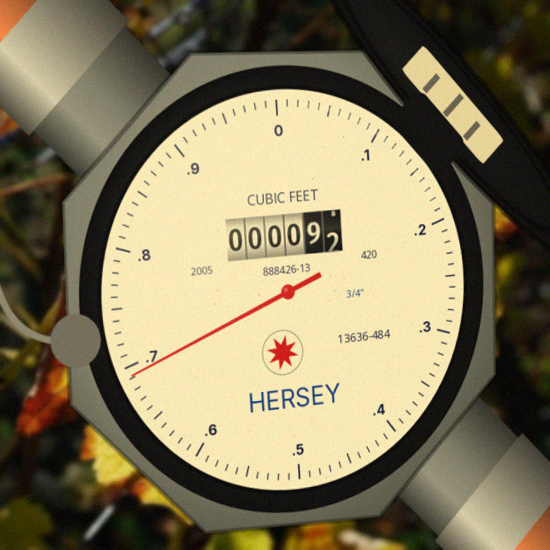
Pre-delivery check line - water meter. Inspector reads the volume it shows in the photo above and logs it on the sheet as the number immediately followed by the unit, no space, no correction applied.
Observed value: 91.69ft³
